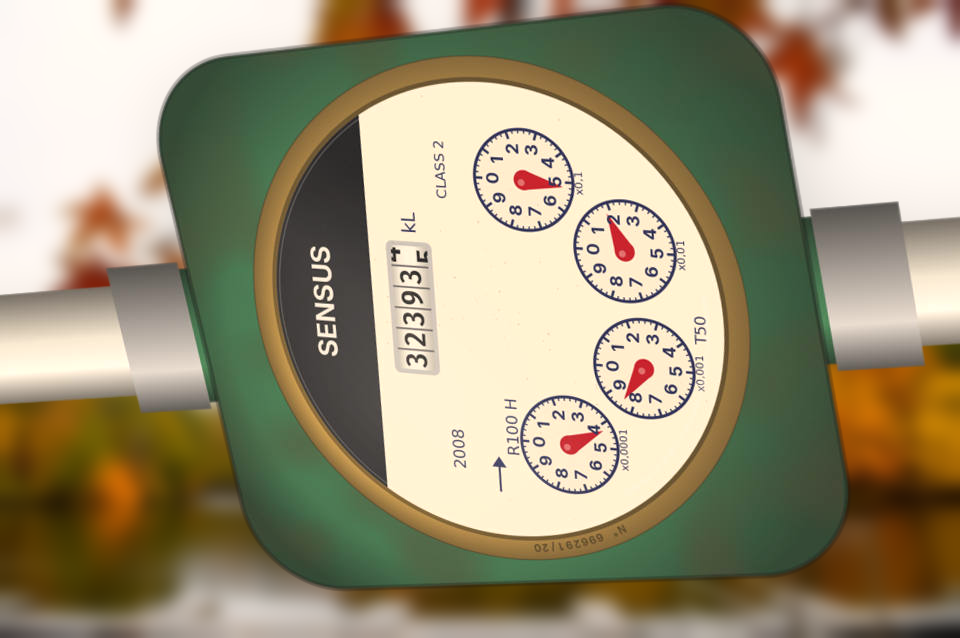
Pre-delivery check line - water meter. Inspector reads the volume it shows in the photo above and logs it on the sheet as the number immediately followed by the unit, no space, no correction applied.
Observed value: 323934.5184kL
